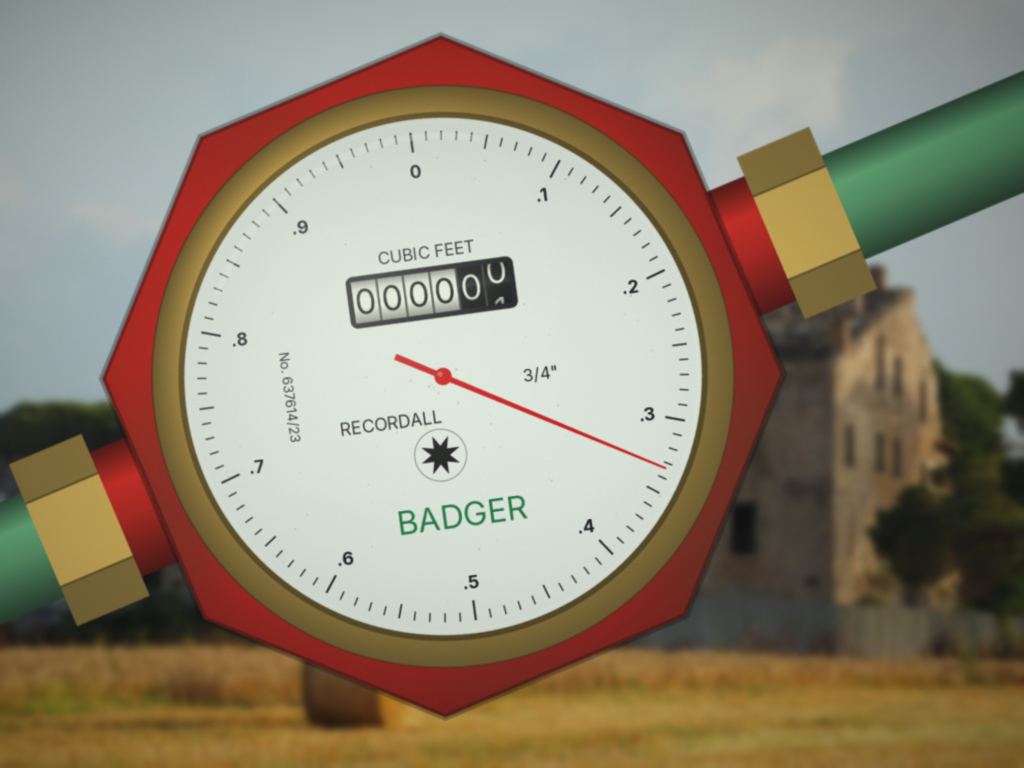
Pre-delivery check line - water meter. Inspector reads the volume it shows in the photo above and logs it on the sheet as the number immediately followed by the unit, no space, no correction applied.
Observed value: 0.33ft³
